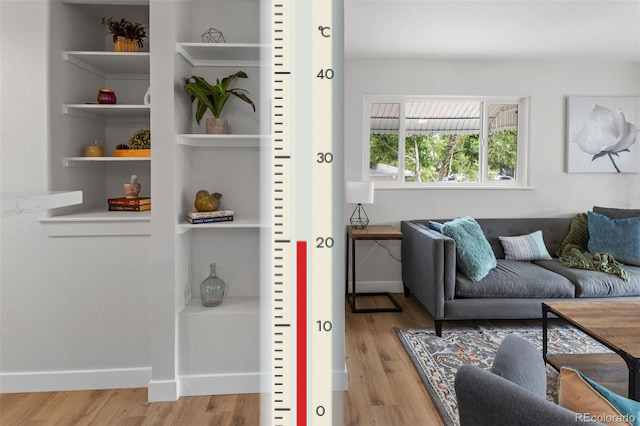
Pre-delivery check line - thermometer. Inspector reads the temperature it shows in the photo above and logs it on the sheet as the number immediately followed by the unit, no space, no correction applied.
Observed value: 20°C
